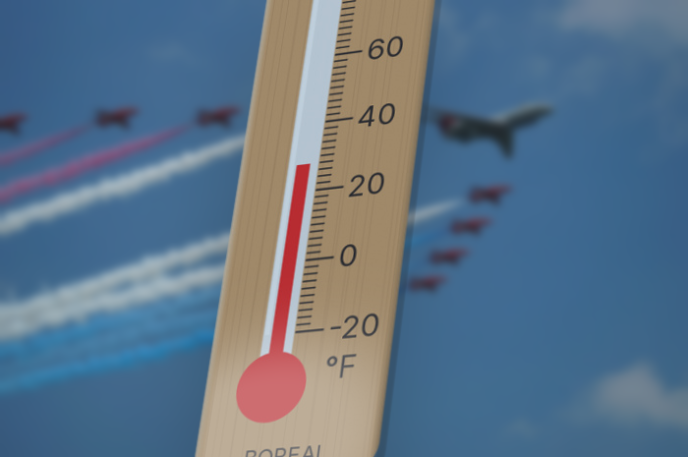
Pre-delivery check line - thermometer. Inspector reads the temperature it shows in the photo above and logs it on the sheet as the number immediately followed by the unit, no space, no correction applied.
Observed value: 28°F
